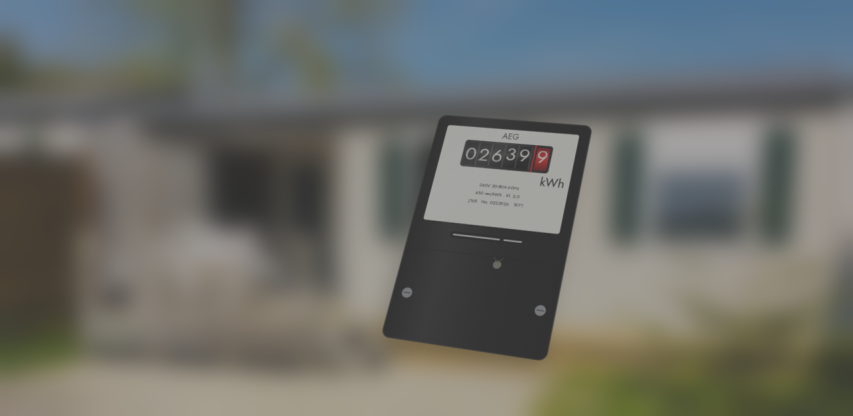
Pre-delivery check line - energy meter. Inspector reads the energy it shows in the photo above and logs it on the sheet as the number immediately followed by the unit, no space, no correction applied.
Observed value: 2639.9kWh
